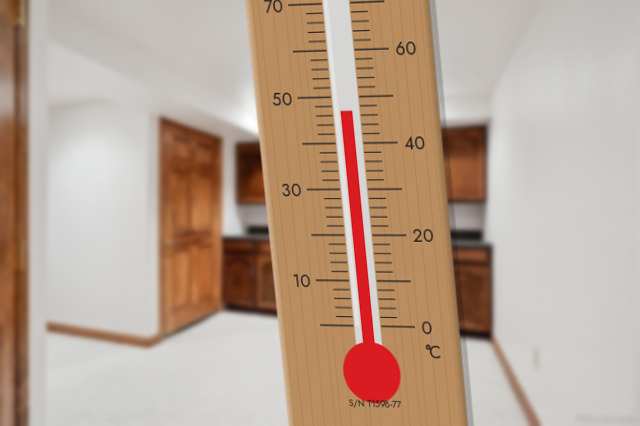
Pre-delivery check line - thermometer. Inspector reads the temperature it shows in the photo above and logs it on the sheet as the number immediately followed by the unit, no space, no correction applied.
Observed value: 47°C
